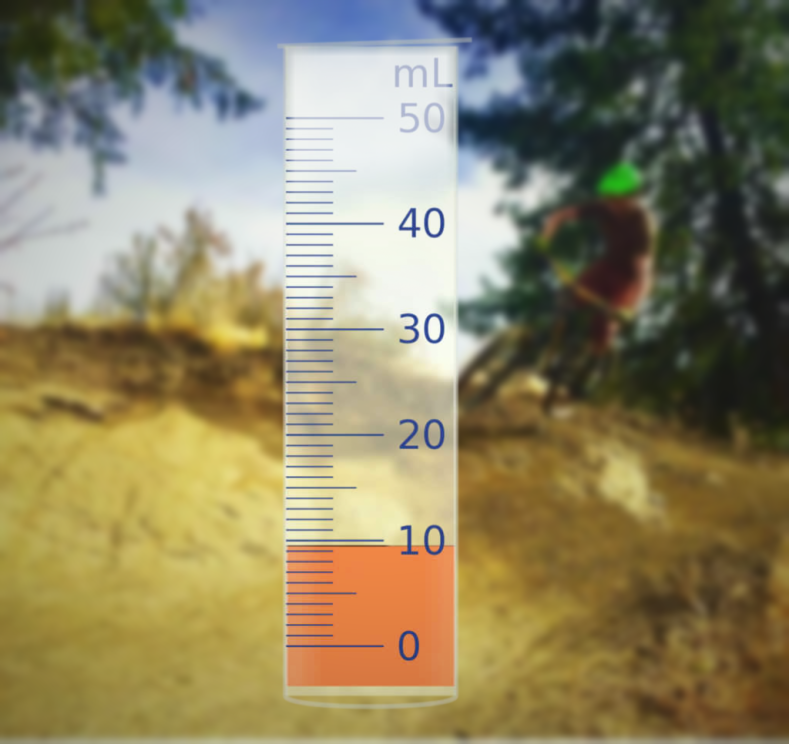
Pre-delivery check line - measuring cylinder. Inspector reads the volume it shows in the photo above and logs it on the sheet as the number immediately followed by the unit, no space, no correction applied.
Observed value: 9.5mL
